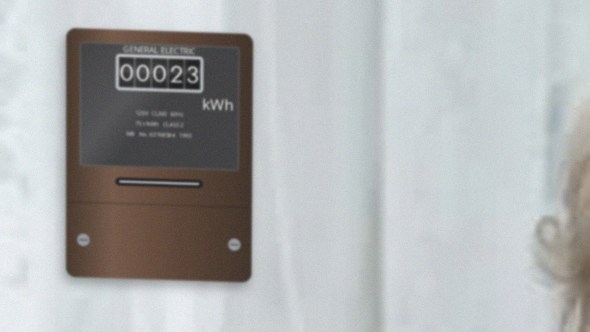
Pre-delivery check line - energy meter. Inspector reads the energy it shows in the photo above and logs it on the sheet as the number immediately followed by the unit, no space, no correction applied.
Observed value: 23kWh
